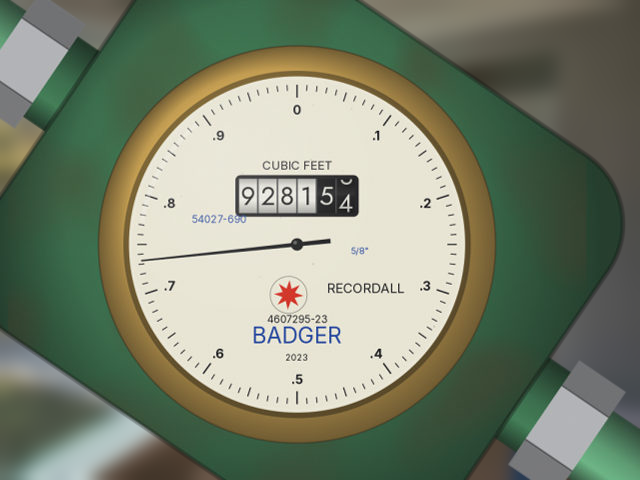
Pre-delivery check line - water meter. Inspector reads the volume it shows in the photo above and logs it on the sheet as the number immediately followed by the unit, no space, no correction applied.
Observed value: 928153.73ft³
